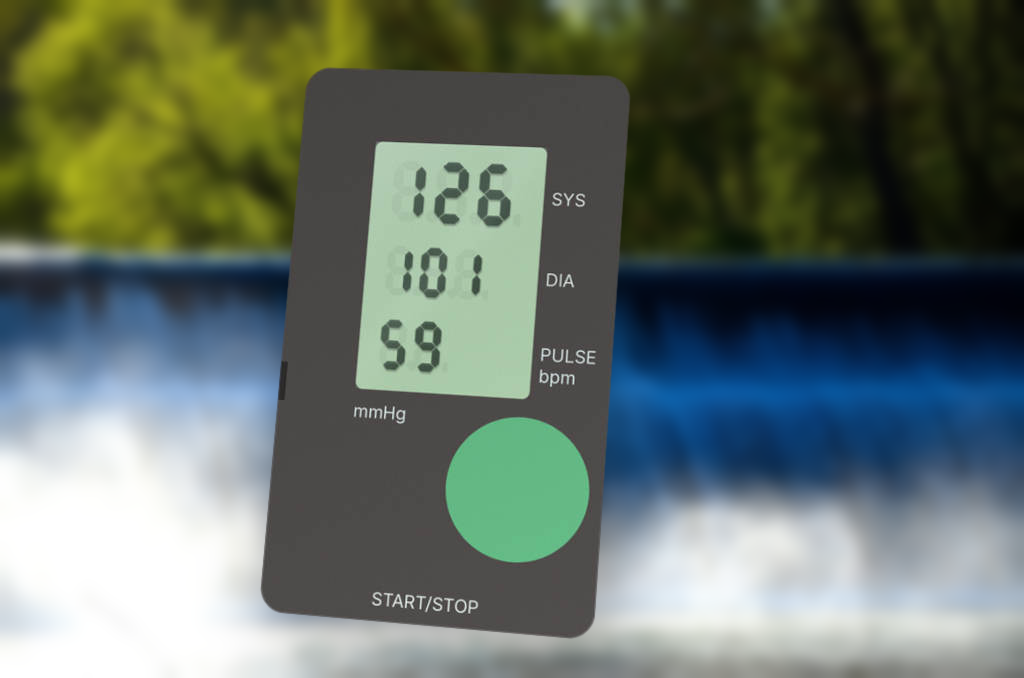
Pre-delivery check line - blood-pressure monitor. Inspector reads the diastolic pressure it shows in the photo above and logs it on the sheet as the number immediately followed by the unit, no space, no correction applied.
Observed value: 101mmHg
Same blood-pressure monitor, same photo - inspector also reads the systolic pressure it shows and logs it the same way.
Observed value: 126mmHg
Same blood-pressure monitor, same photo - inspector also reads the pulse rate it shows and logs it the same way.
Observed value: 59bpm
